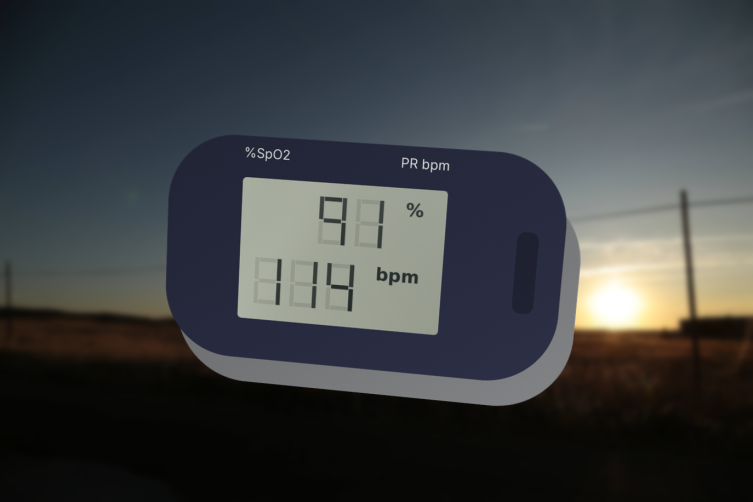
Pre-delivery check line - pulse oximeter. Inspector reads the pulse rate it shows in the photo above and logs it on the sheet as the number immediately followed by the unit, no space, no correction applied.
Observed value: 114bpm
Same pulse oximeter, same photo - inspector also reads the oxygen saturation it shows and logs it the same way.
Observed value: 91%
